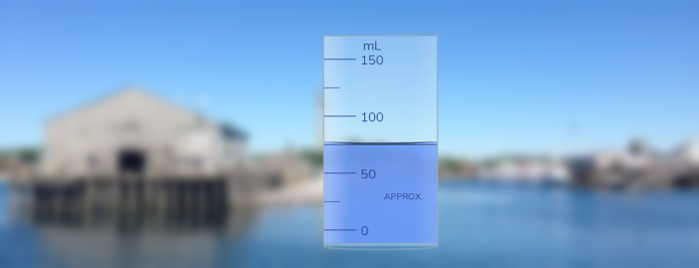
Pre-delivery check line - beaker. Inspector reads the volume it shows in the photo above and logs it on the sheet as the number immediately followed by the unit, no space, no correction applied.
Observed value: 75mL
